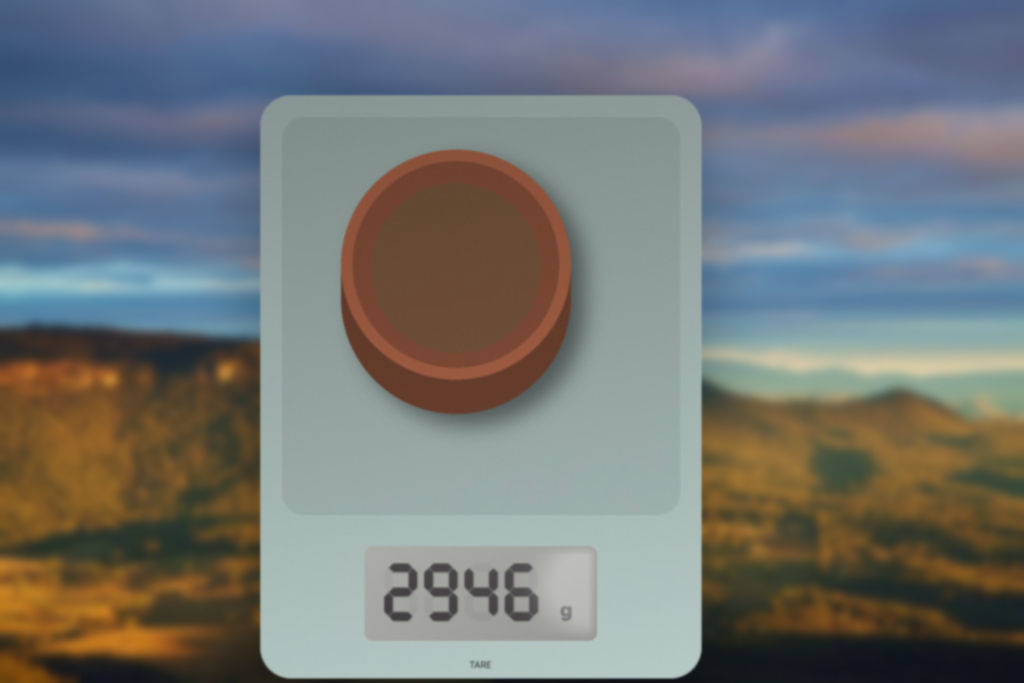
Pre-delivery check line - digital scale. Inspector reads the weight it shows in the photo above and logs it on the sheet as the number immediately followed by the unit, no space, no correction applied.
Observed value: 2946g
